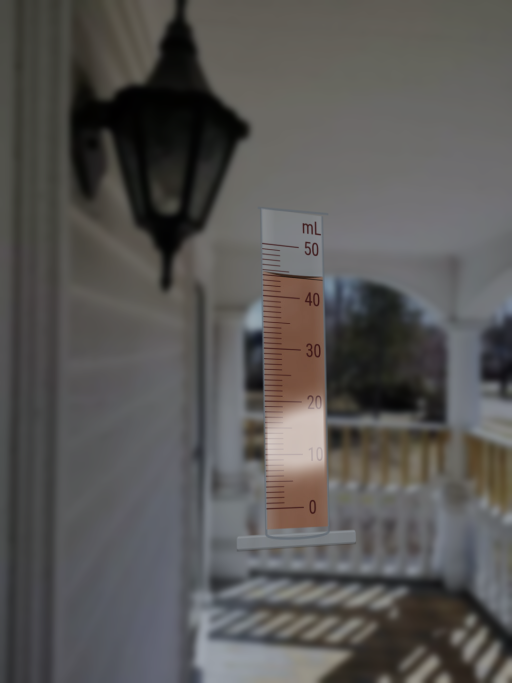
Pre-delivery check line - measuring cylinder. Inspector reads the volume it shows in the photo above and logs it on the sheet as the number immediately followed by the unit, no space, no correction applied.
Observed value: 44mL
